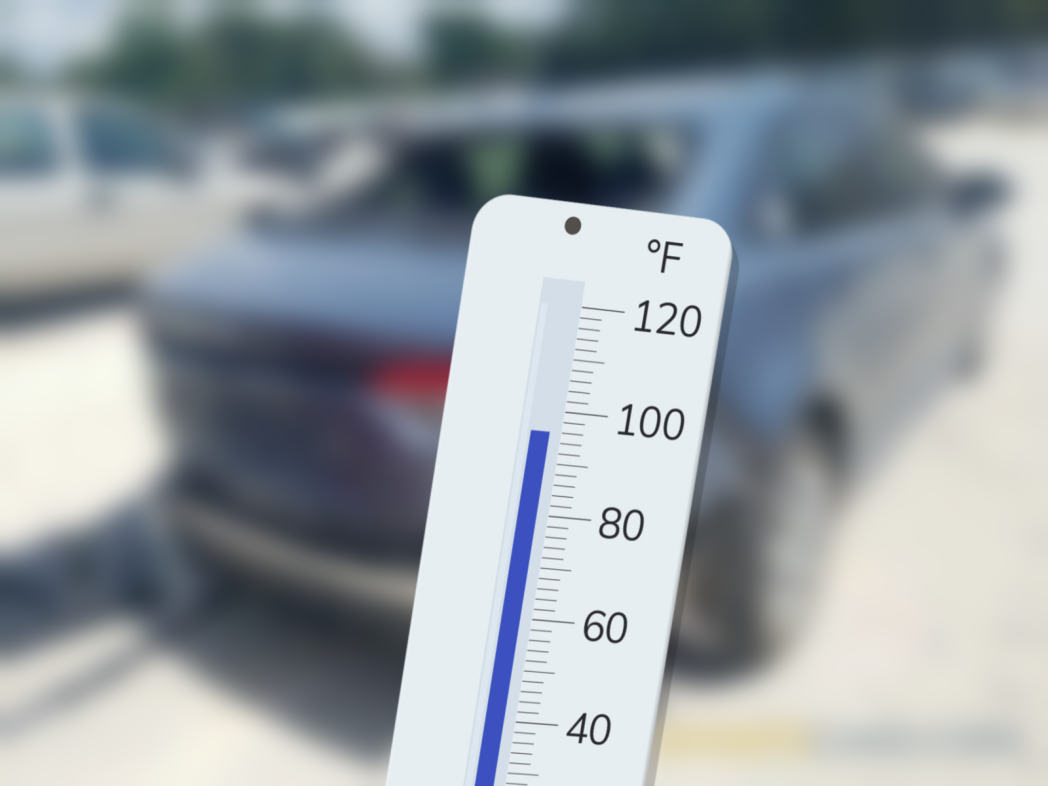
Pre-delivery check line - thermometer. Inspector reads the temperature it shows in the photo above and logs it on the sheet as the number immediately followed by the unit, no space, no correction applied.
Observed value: 96°F
